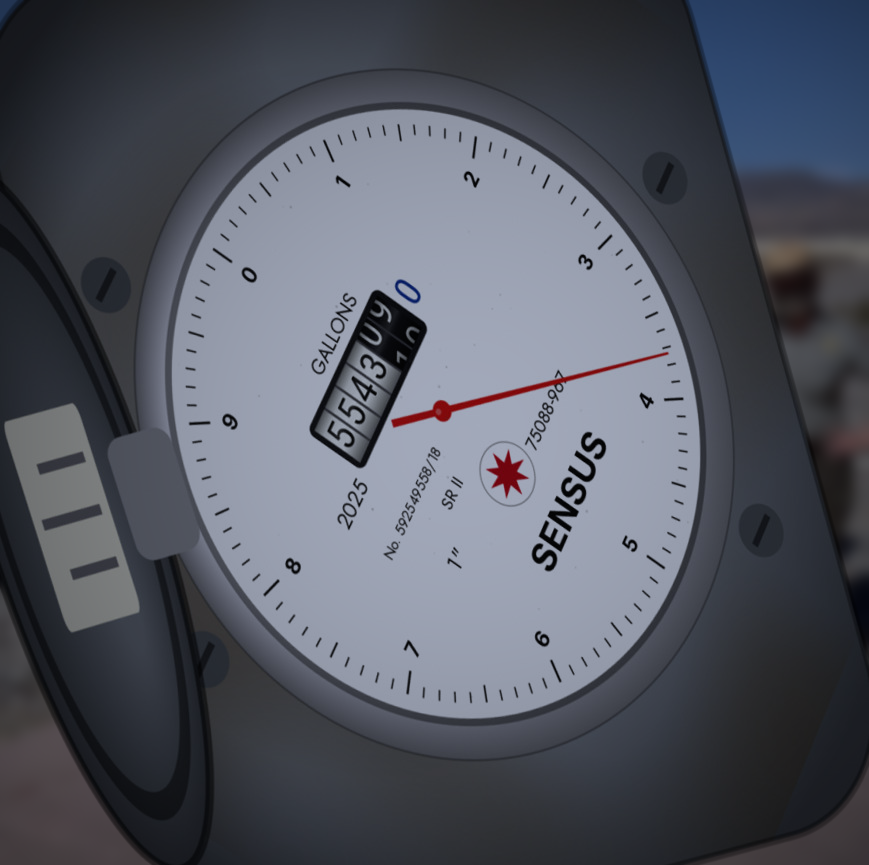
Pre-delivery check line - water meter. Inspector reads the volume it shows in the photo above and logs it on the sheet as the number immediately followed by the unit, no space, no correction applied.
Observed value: 5543093.7gal
